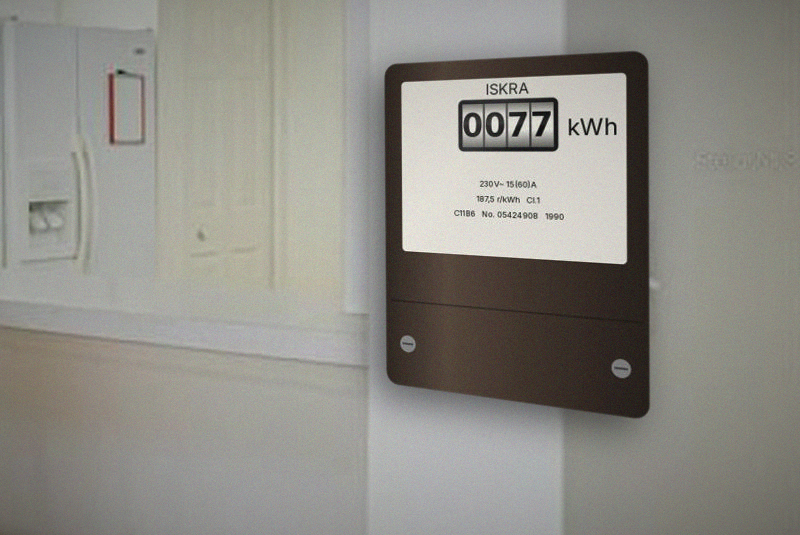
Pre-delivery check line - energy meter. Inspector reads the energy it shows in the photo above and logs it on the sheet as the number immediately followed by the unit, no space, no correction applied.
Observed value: 77kWh
